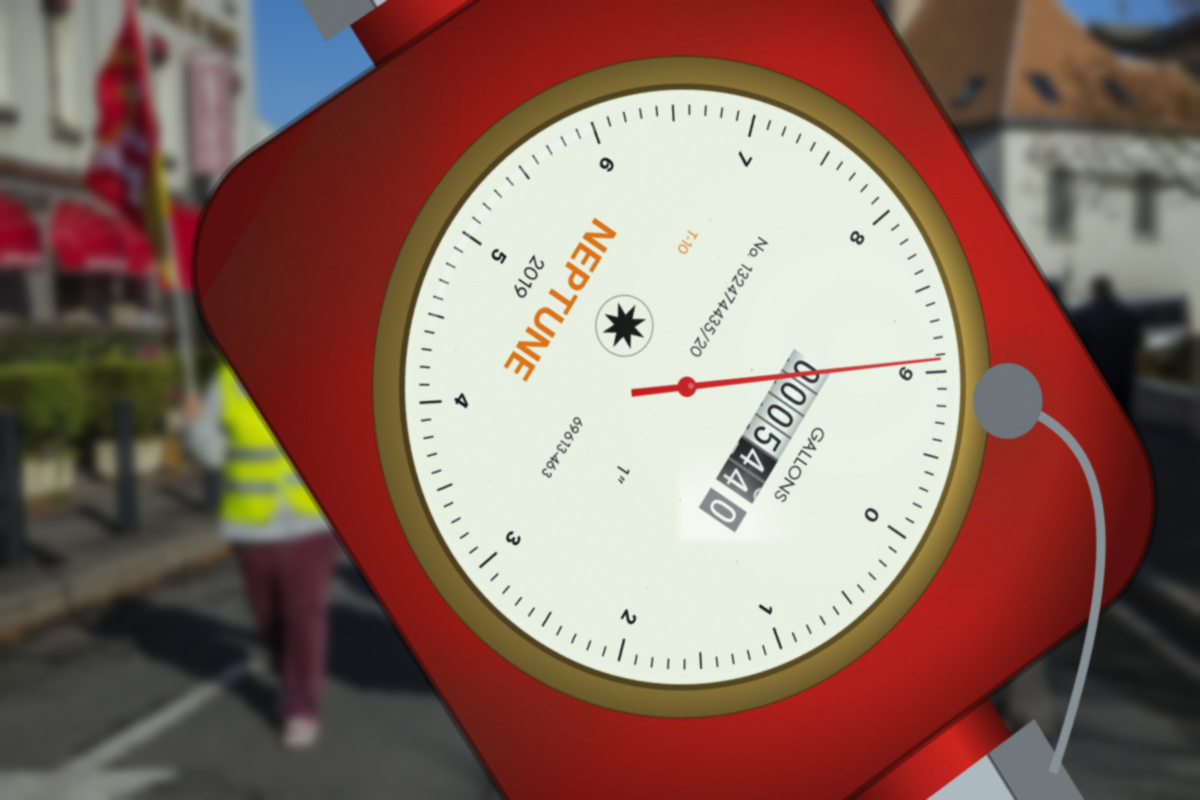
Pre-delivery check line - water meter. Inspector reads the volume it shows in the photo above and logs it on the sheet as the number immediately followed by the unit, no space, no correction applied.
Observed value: 5438.9gal
